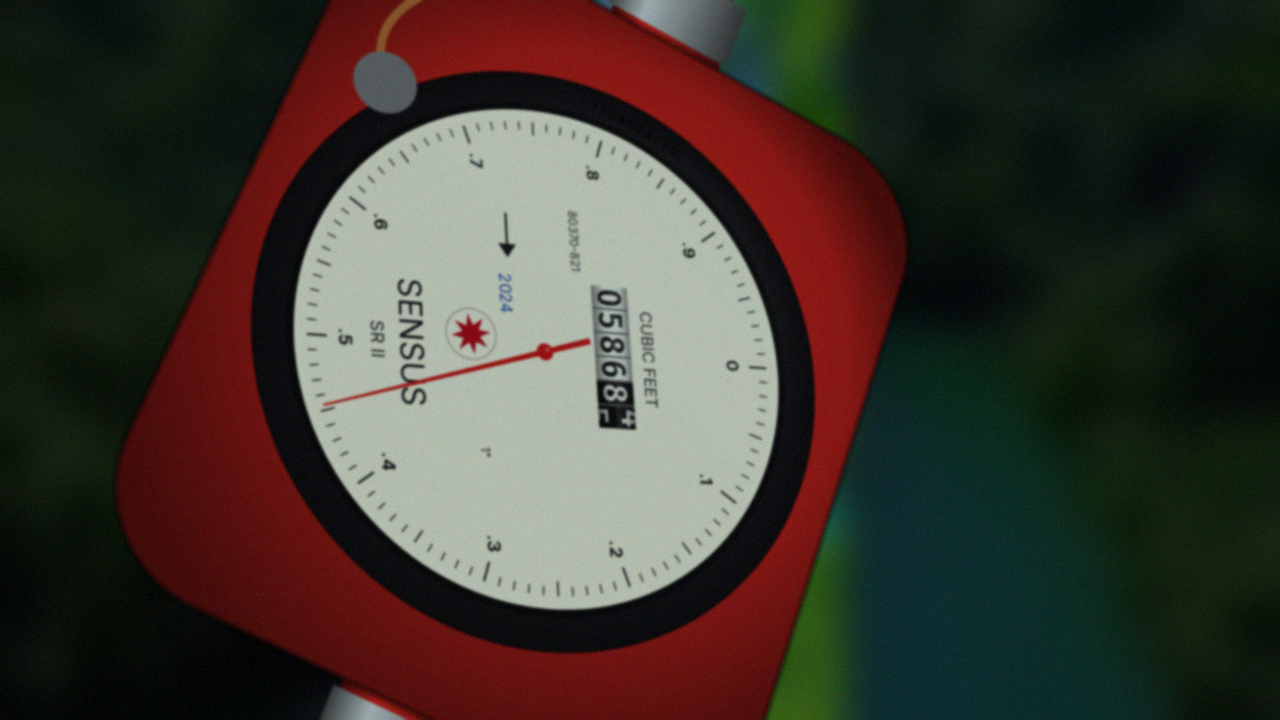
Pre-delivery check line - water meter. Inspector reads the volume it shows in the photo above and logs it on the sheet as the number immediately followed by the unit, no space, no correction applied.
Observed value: 58684.45ft³
